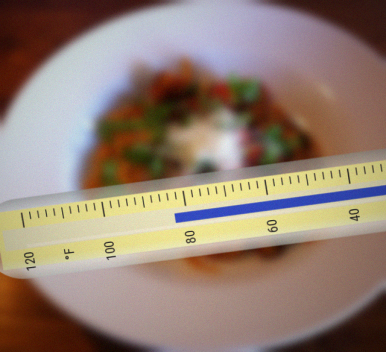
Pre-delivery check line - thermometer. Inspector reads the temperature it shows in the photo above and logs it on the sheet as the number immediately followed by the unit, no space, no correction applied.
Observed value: 83°F
